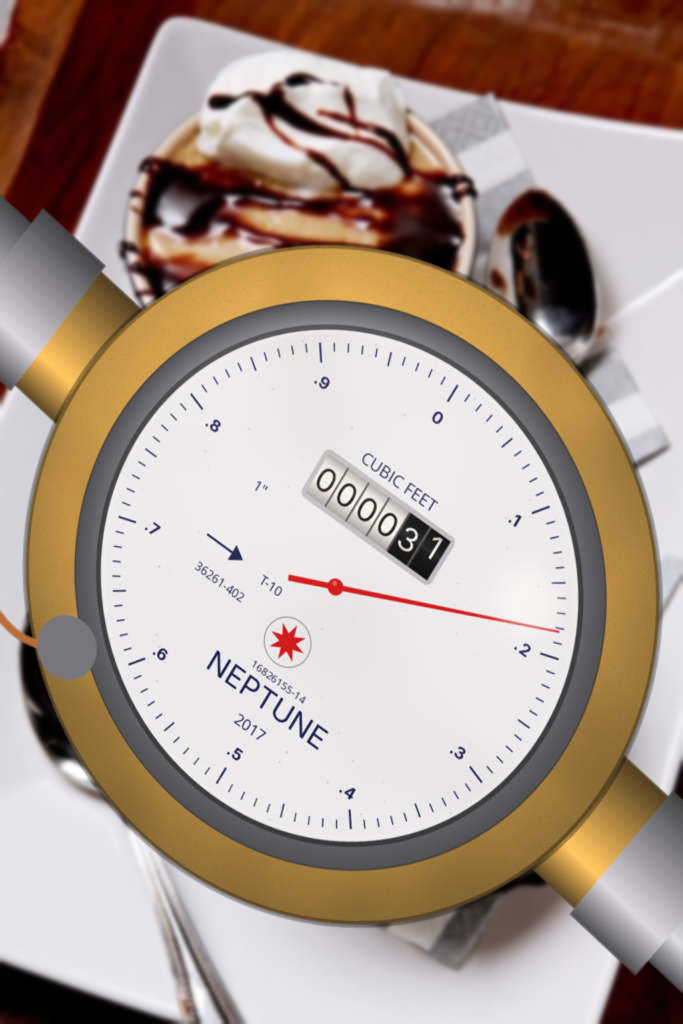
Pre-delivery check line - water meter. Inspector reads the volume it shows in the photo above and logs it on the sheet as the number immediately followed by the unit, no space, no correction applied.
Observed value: 31.18ft³
